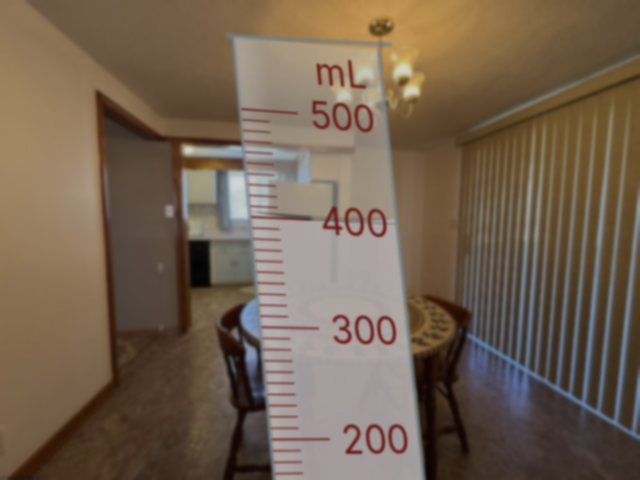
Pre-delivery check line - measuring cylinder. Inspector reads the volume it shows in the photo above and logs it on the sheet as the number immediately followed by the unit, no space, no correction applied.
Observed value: 400mL
